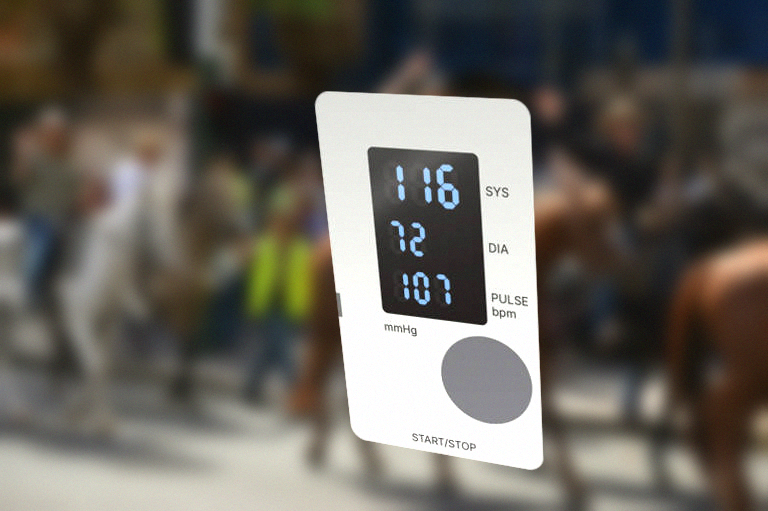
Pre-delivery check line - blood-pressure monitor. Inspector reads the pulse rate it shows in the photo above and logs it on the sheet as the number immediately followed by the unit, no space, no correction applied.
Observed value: 107bpm
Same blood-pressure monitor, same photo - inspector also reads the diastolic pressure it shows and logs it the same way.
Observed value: 72mmHg
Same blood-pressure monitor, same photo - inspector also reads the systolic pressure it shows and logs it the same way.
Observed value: 116mmHg
